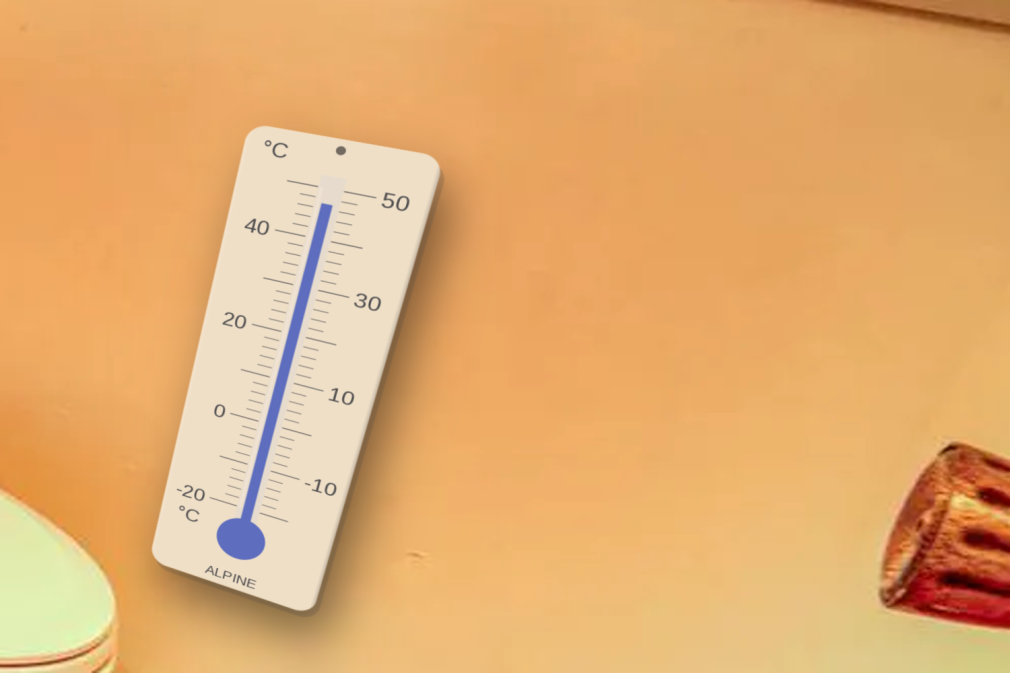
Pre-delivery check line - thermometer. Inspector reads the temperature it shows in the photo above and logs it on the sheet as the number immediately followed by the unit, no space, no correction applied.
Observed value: 47°C
